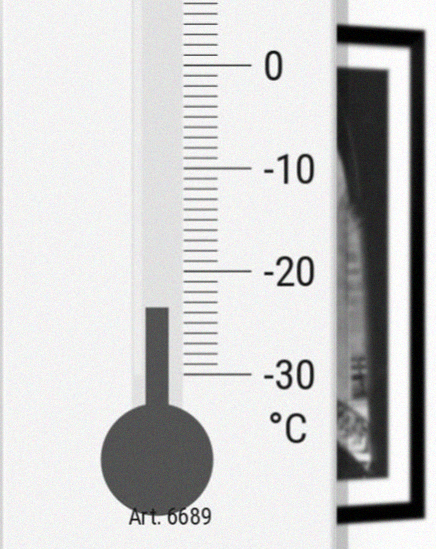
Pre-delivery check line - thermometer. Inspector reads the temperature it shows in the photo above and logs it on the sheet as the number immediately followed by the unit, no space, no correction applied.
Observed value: -23.5°C
